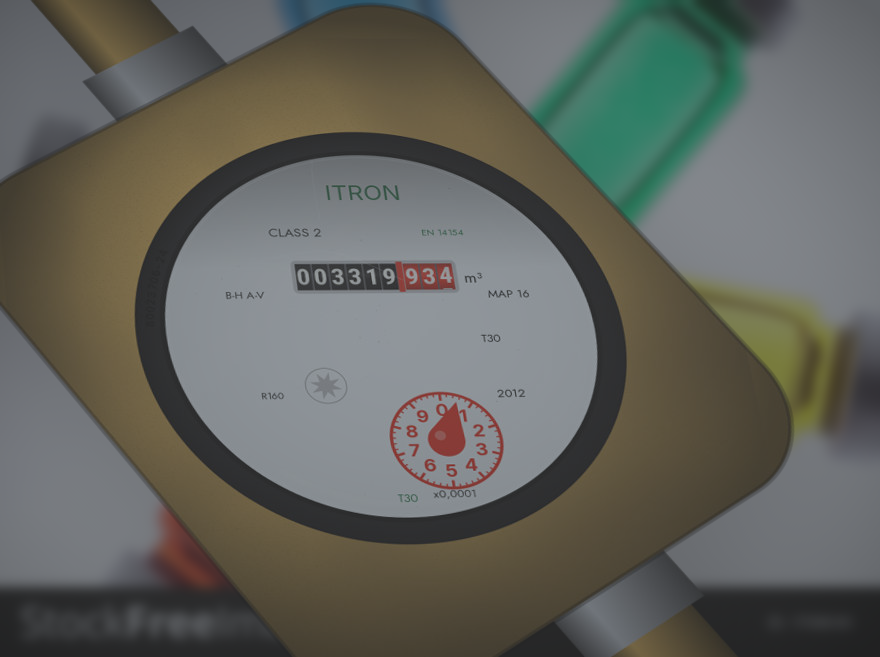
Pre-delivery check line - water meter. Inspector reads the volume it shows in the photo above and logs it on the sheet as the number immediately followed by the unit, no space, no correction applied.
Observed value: 3319.9340m³
